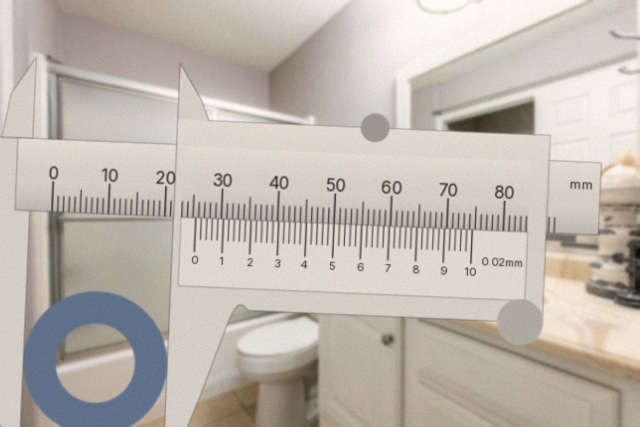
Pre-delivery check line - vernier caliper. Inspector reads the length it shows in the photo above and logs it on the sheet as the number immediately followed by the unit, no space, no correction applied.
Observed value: 25.5mm
